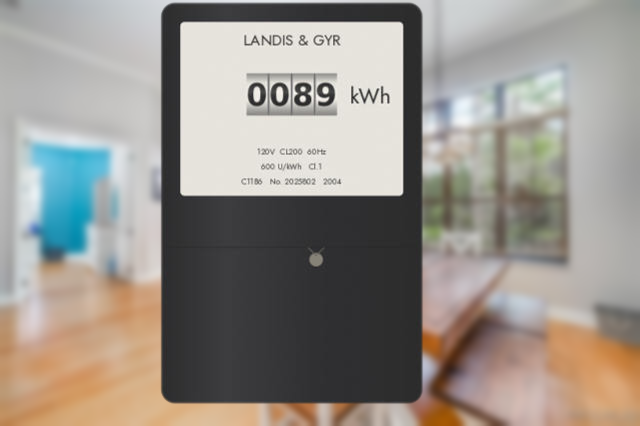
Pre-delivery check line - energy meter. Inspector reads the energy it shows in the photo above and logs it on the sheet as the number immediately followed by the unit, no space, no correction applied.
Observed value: 89kWh
